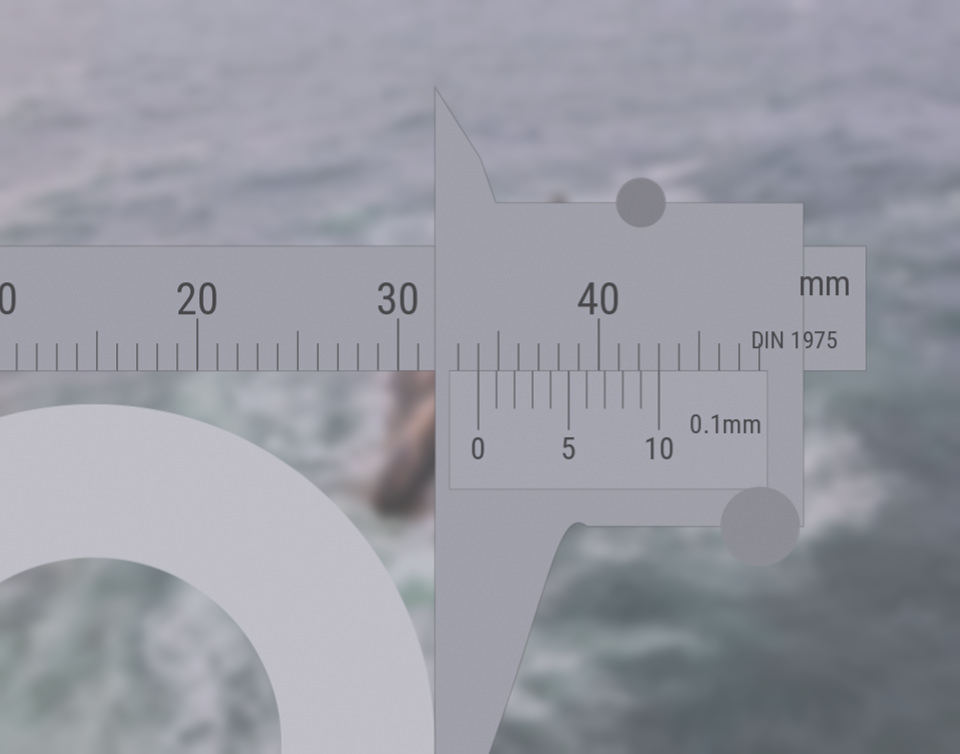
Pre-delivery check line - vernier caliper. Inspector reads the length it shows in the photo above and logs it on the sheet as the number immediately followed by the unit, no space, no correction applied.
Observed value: 34.0mm
